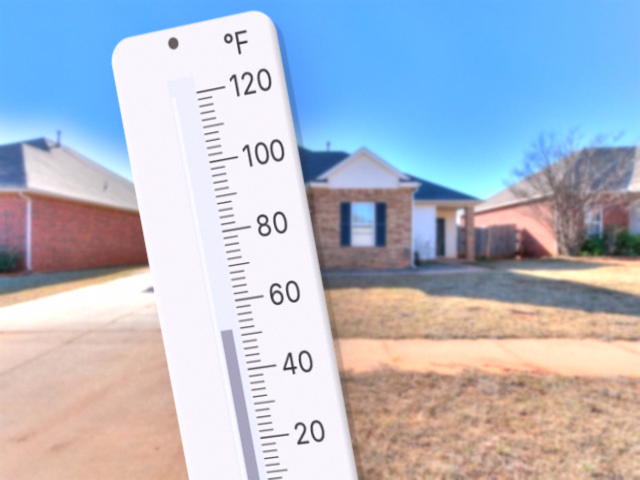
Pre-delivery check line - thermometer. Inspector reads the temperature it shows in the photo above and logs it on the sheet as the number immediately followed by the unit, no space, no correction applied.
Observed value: 52°F
